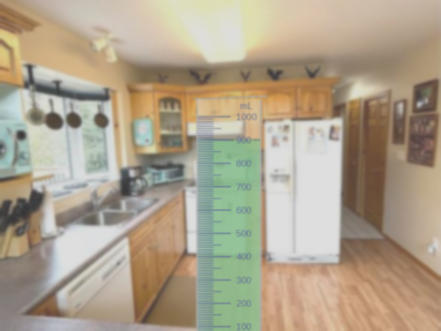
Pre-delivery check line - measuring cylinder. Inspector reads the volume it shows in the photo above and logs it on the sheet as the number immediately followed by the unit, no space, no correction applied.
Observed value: 900mL
